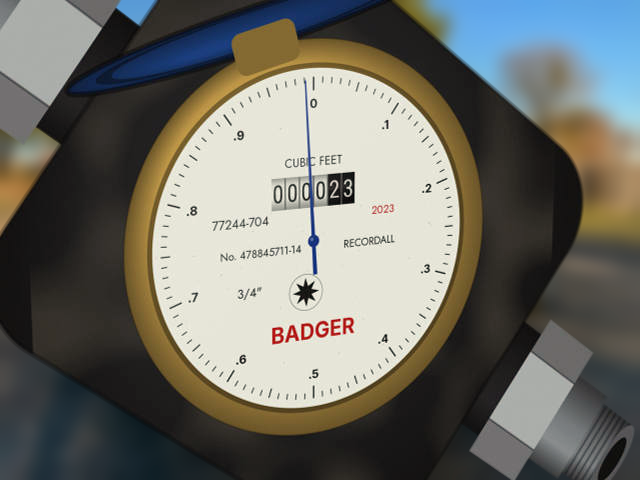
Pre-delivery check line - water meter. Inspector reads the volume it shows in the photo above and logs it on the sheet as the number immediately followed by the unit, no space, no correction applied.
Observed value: 22.99ft³
